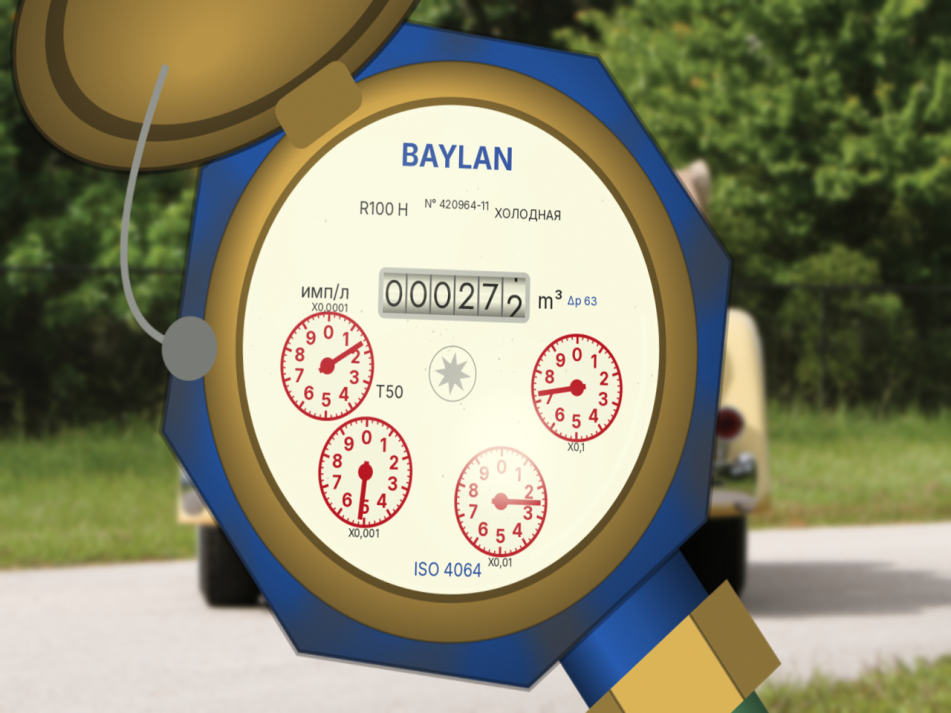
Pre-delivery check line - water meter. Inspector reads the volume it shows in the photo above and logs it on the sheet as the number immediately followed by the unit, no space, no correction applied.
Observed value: 271.7251m³
